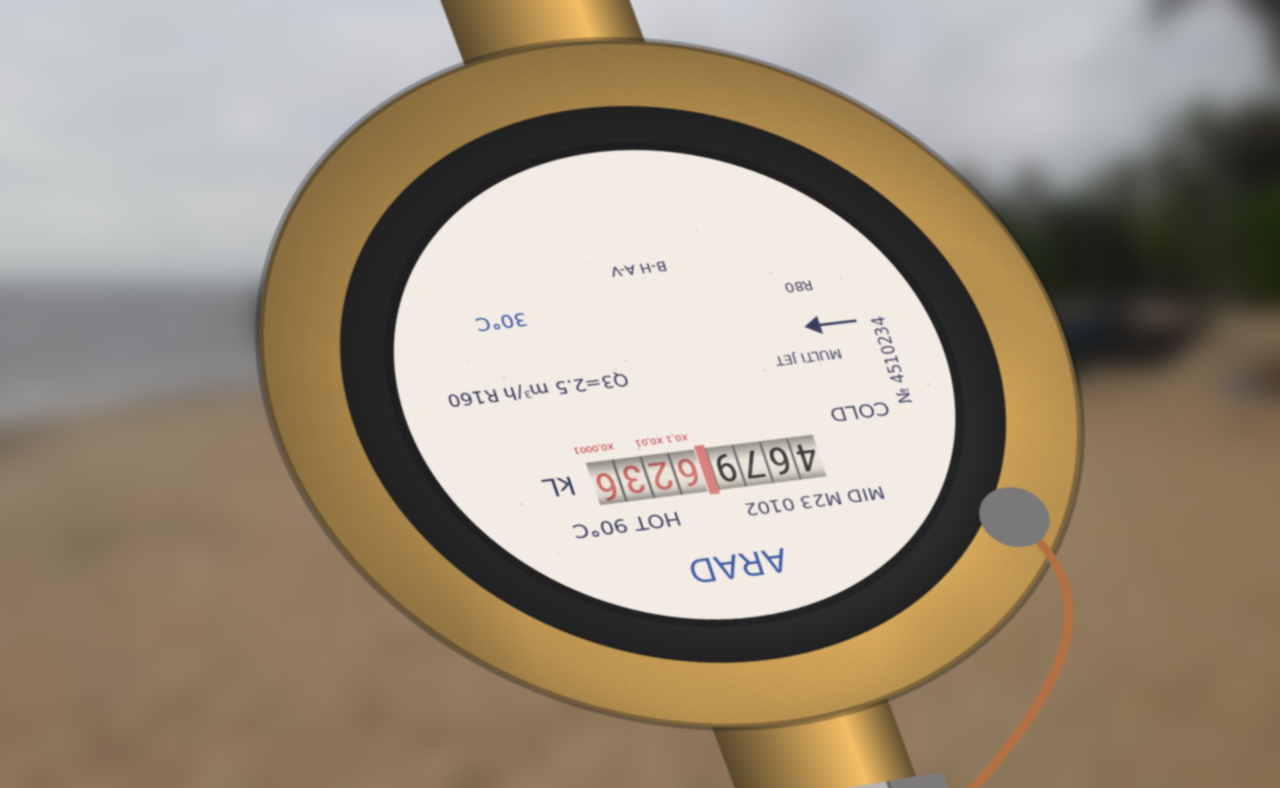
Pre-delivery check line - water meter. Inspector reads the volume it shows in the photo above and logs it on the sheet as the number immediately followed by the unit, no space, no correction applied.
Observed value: 4679.6236kL
